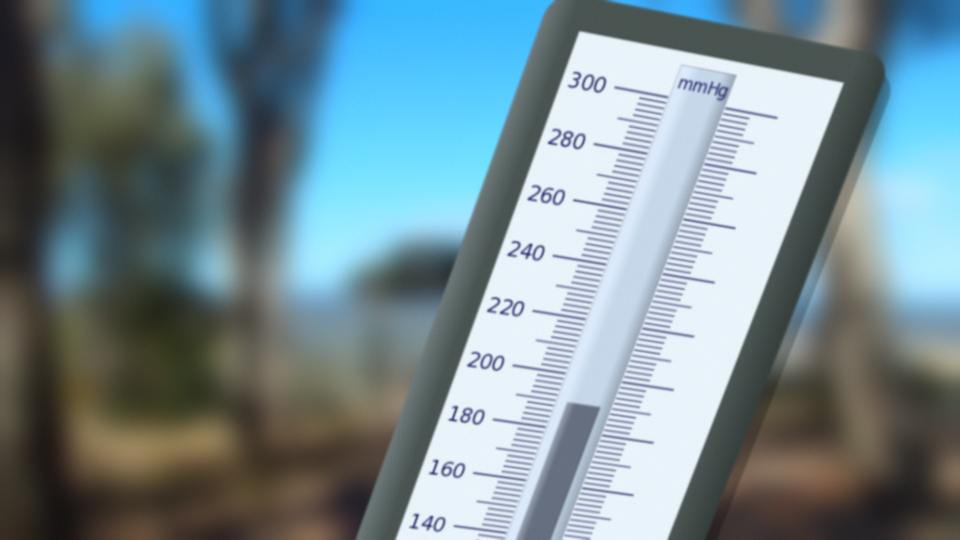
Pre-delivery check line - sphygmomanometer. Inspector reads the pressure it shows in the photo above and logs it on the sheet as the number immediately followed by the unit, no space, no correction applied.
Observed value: 190mmHg
